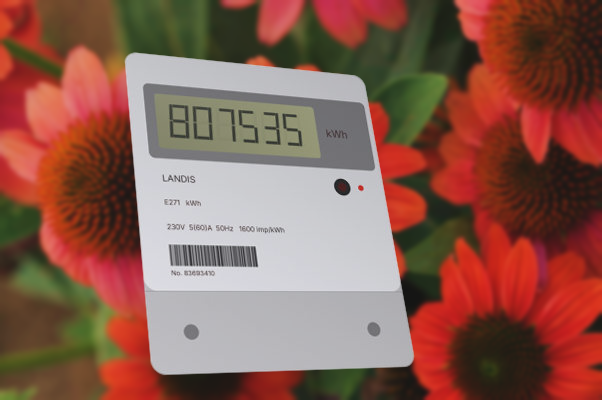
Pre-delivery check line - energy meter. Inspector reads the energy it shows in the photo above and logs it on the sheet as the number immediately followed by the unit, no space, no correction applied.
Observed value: 807535kWh
